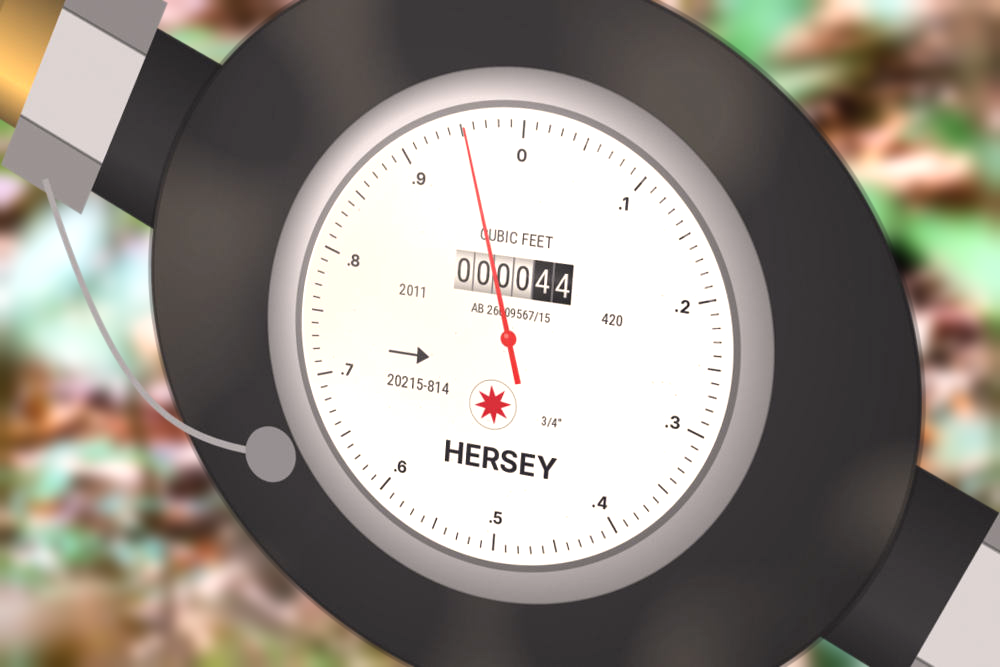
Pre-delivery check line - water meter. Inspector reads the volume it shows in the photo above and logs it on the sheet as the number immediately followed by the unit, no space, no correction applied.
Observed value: 43.95ft³
